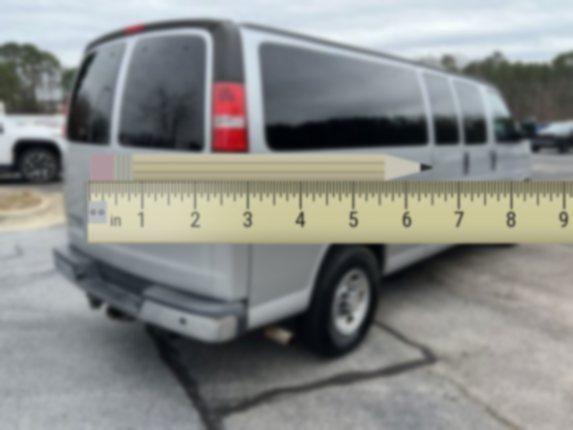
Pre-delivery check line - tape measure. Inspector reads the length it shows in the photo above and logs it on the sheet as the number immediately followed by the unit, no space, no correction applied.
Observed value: 6.5in
